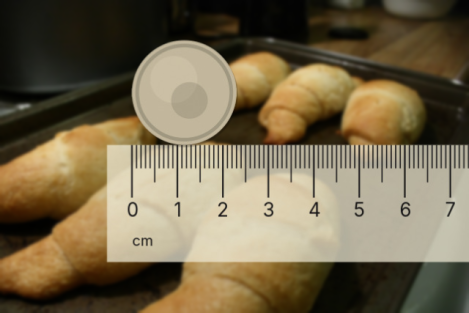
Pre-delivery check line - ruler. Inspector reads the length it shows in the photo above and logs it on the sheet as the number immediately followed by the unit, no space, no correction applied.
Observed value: 2.3cm
